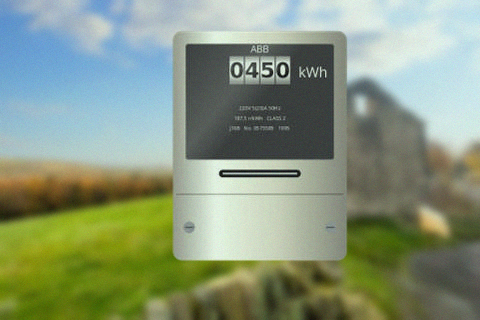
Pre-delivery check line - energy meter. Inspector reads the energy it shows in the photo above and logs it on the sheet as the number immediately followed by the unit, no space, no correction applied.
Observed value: 450kWh
